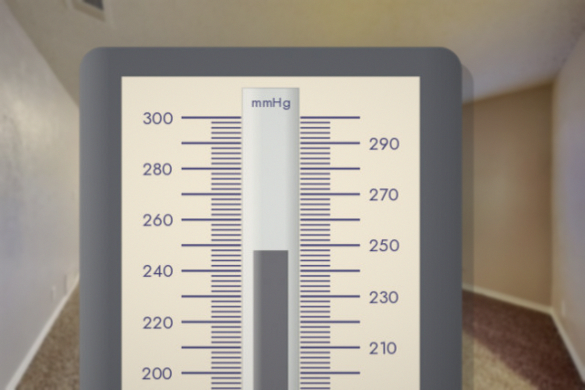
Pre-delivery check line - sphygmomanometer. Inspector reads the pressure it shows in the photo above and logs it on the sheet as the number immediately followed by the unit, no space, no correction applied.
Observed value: 248mmHg
